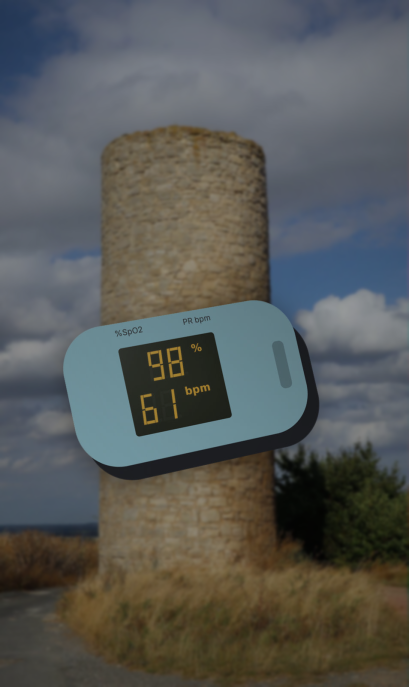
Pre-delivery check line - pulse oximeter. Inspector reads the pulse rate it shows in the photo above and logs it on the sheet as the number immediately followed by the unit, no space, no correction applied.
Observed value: 61bpm
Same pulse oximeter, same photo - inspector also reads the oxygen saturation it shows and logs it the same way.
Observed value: 98%
